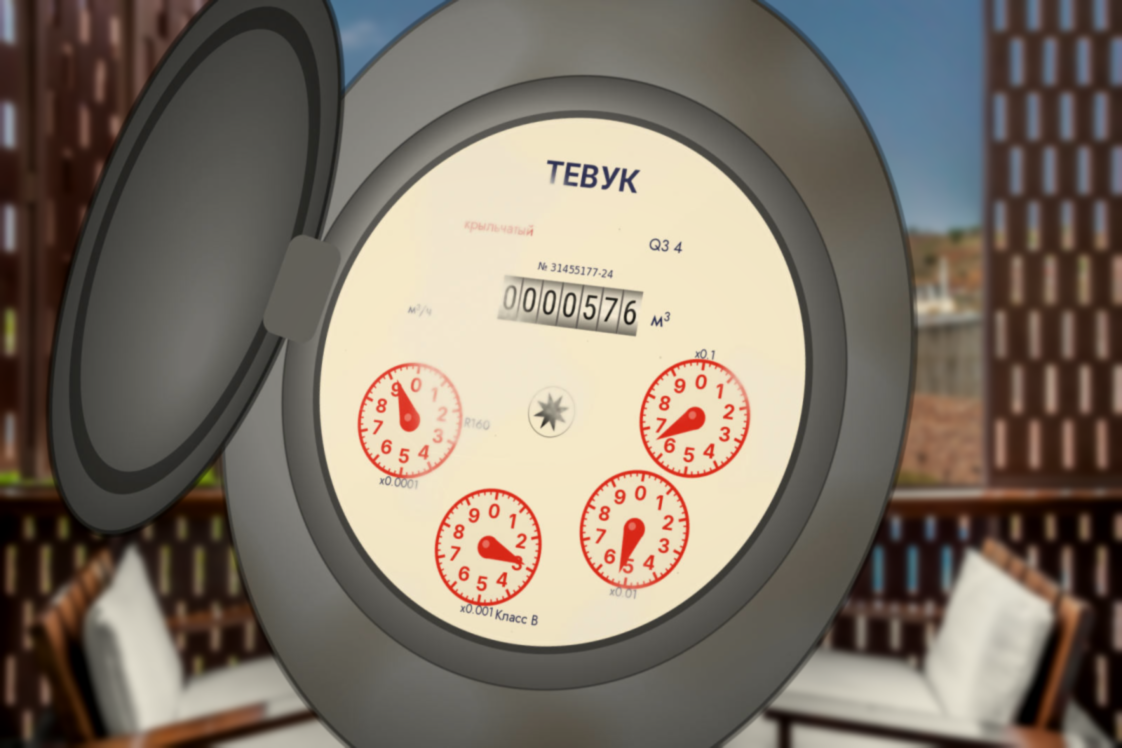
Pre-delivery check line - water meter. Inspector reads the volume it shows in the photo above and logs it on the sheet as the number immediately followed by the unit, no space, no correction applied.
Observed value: 576.6529m³
